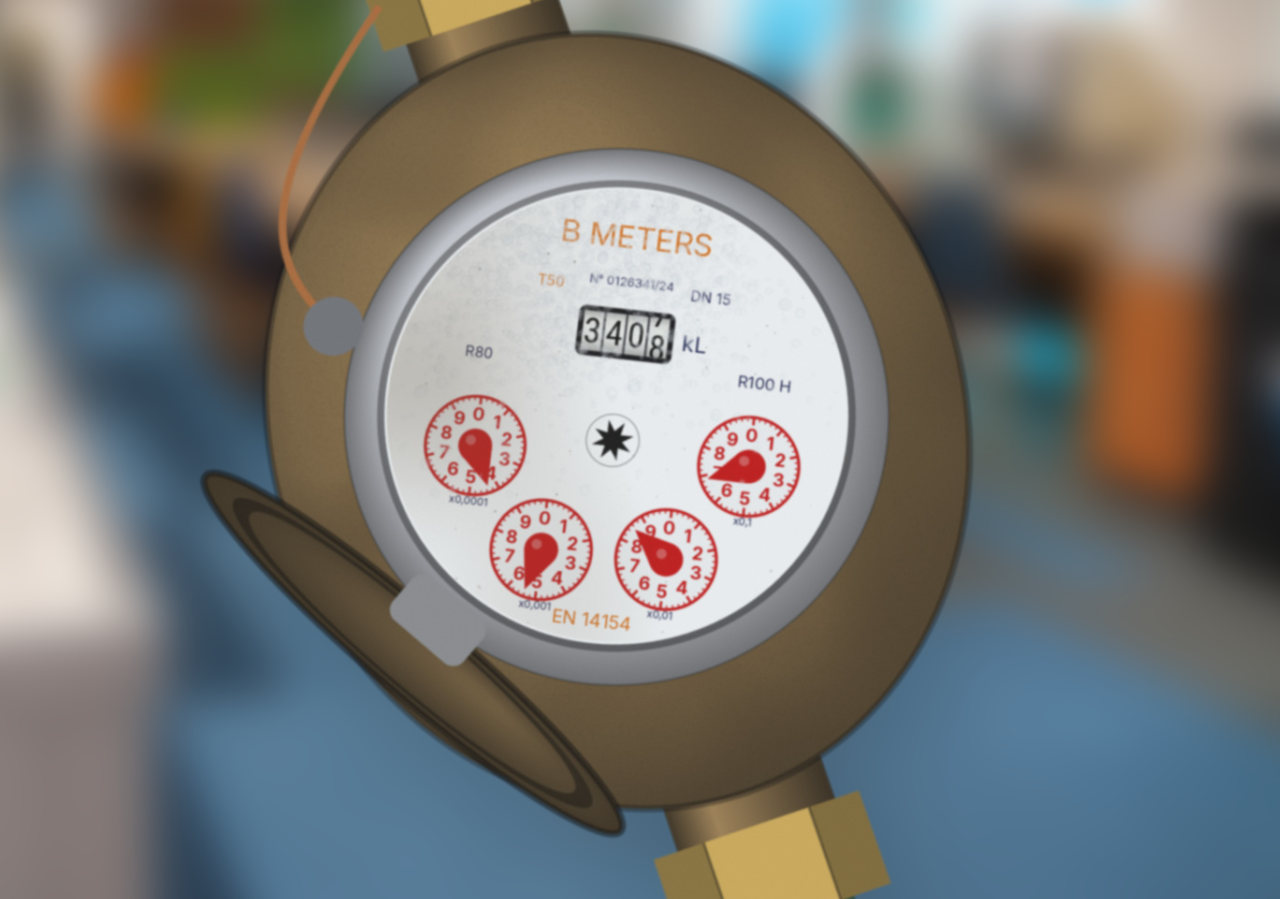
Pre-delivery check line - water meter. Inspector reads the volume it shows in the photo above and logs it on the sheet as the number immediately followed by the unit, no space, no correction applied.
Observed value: 3407.6854kL
